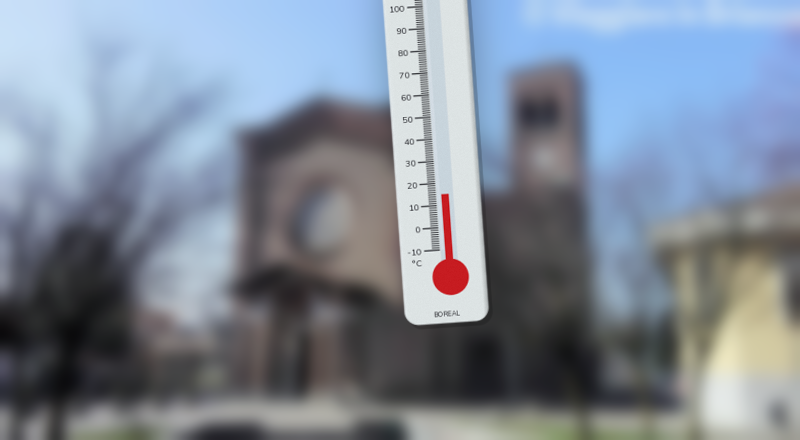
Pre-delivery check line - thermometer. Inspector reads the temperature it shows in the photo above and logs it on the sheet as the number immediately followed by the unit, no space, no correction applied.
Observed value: 15°C
